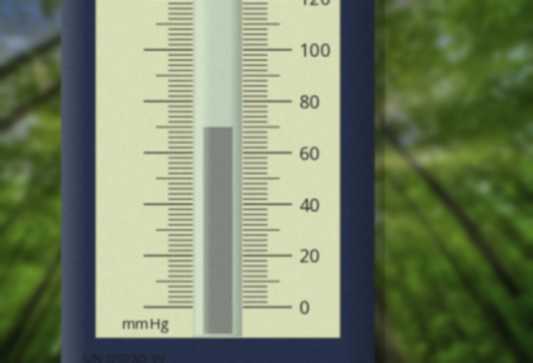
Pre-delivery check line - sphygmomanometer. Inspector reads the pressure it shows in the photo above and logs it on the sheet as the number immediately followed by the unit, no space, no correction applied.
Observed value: 70mmHg
